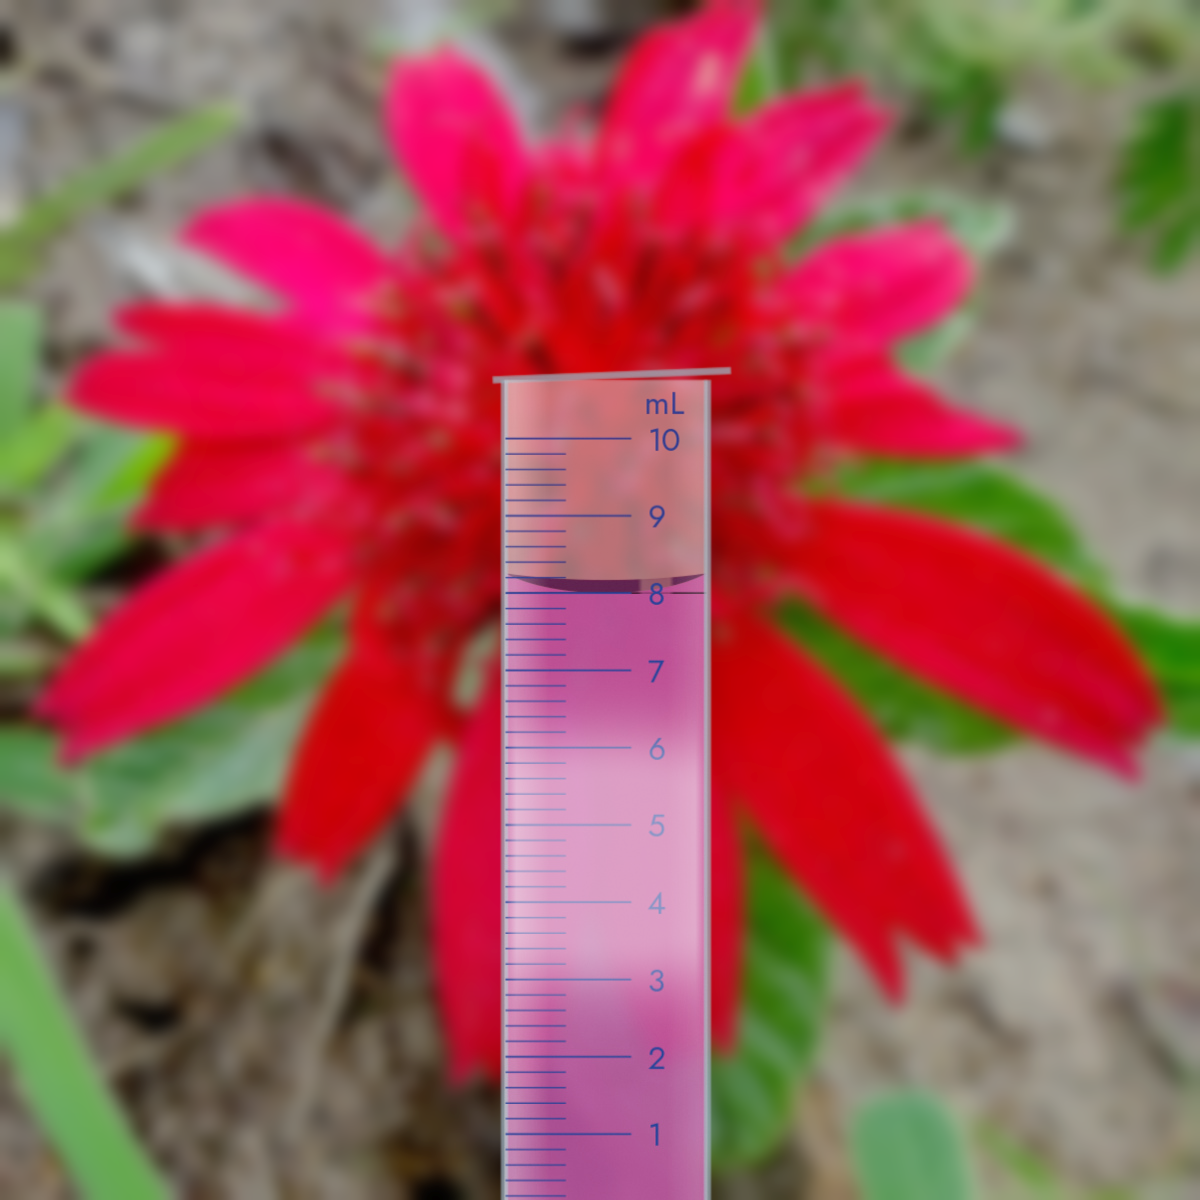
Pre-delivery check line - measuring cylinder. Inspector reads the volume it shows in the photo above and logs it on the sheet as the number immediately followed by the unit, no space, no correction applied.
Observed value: 8mL
